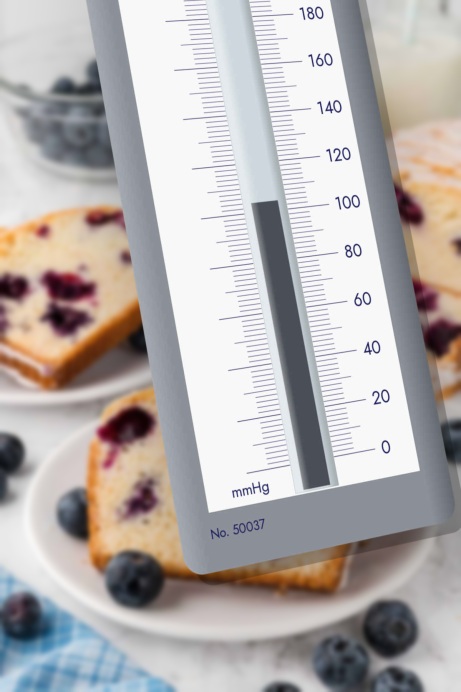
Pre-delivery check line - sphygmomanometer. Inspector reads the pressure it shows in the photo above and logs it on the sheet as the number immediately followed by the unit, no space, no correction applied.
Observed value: 104mmHg
